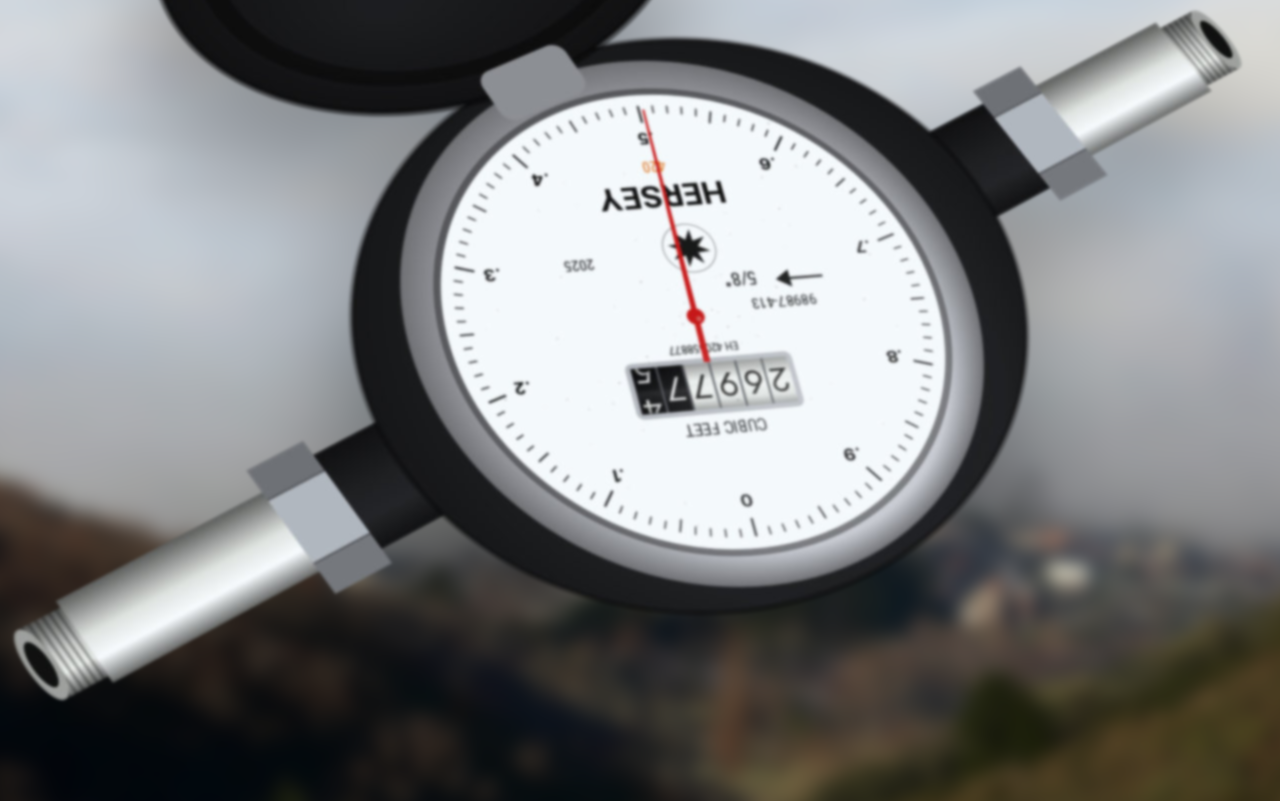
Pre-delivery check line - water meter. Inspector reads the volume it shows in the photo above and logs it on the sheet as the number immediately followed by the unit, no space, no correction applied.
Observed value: 269774.50ft³
